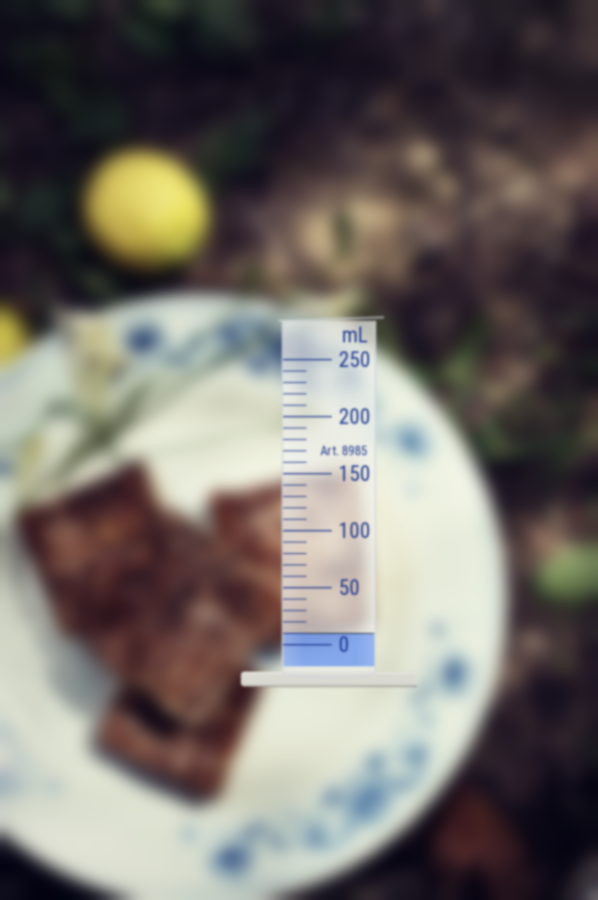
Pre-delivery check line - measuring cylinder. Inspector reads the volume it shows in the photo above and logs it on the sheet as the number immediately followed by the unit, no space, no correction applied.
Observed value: 10mL
